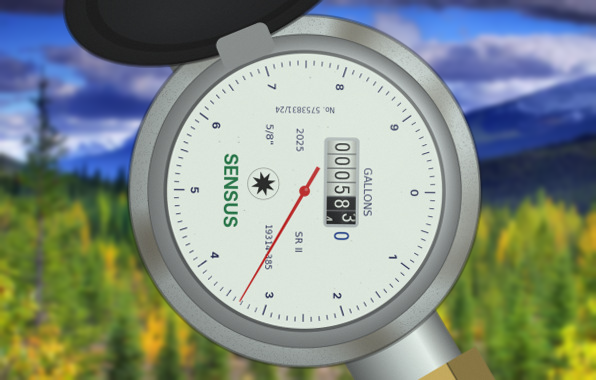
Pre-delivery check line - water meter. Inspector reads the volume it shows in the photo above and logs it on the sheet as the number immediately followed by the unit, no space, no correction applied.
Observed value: 5833.3gal
